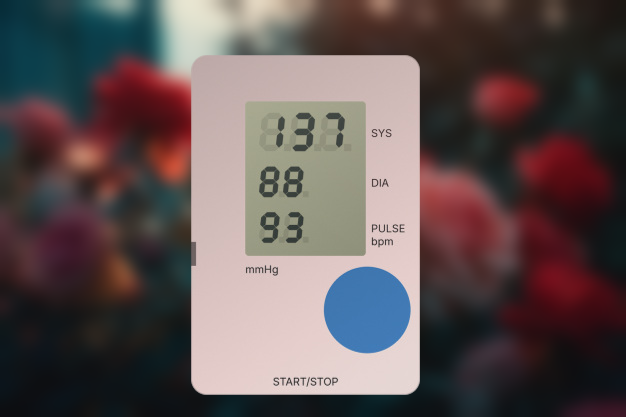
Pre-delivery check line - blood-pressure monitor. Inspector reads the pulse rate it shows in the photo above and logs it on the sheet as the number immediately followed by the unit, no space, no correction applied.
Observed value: 93bpm
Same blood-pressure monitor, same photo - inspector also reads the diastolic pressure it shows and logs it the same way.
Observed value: 88mmHg
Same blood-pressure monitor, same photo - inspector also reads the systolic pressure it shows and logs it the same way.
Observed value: 137mmHg
